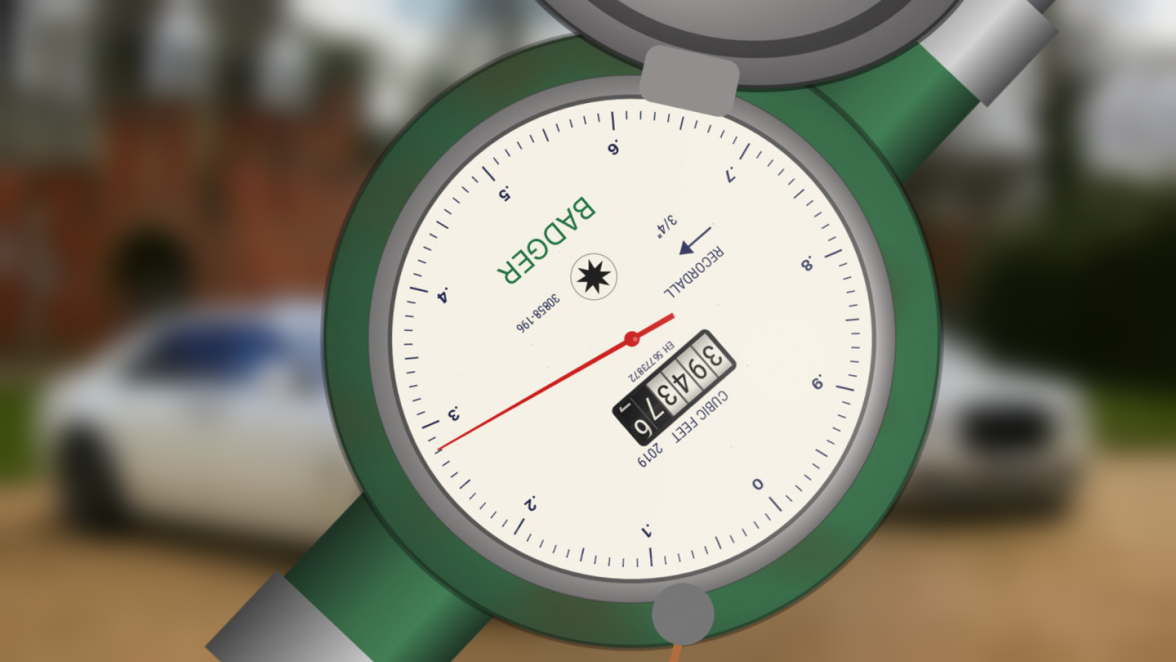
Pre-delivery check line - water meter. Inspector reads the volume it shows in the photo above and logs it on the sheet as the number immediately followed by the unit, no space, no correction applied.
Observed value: 394376.28ft³
